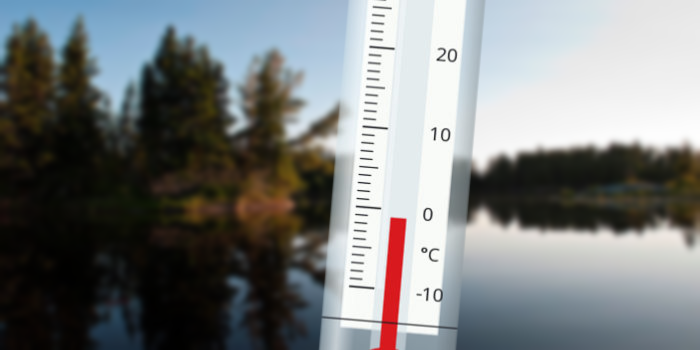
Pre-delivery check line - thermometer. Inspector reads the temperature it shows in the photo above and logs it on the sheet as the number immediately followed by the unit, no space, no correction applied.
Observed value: -1°C
